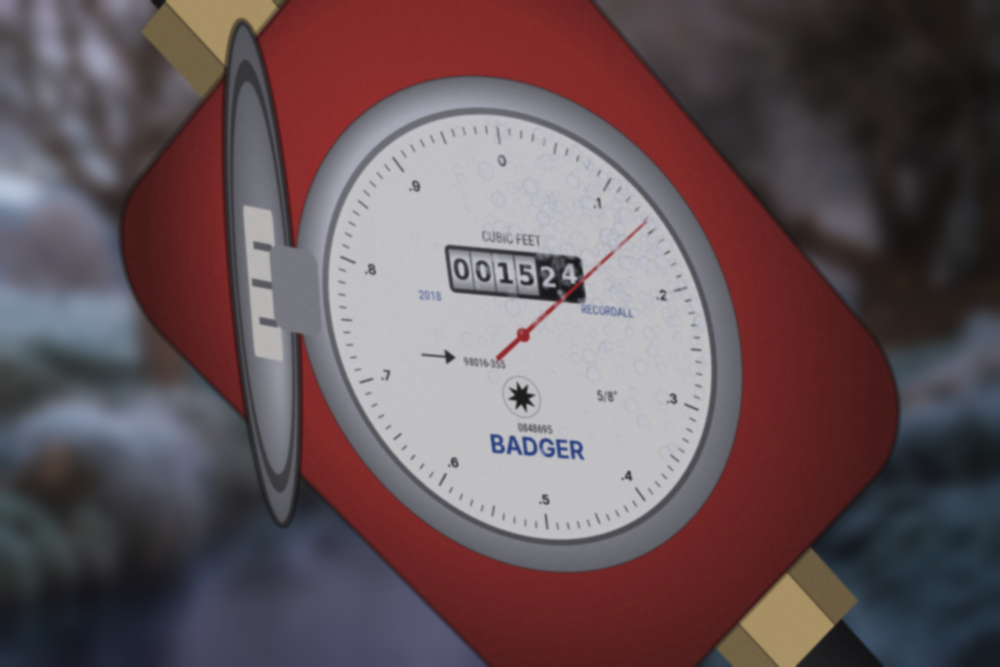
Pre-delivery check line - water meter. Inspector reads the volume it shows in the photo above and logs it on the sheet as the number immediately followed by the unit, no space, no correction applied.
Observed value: 1524.14ft³
